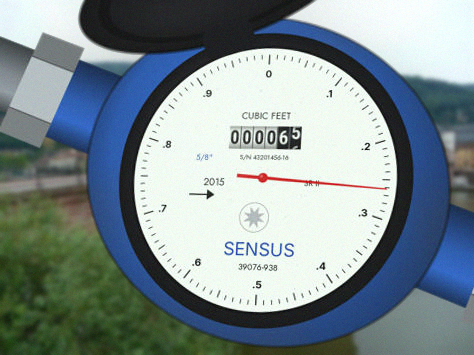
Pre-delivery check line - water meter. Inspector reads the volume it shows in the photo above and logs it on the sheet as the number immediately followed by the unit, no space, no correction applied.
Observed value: 65.26ft³
